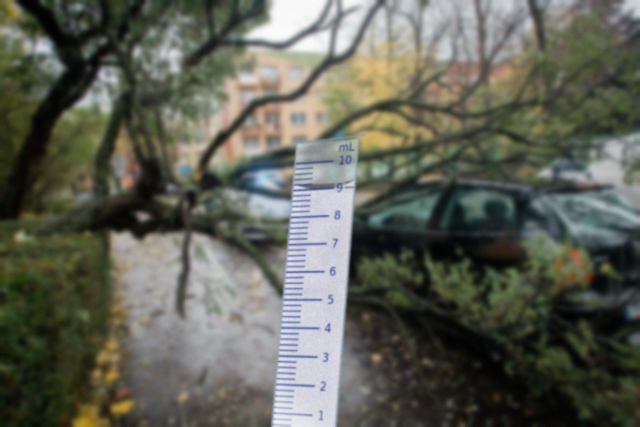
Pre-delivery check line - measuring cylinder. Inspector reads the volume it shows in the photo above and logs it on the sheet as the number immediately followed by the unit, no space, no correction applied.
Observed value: 9mL
